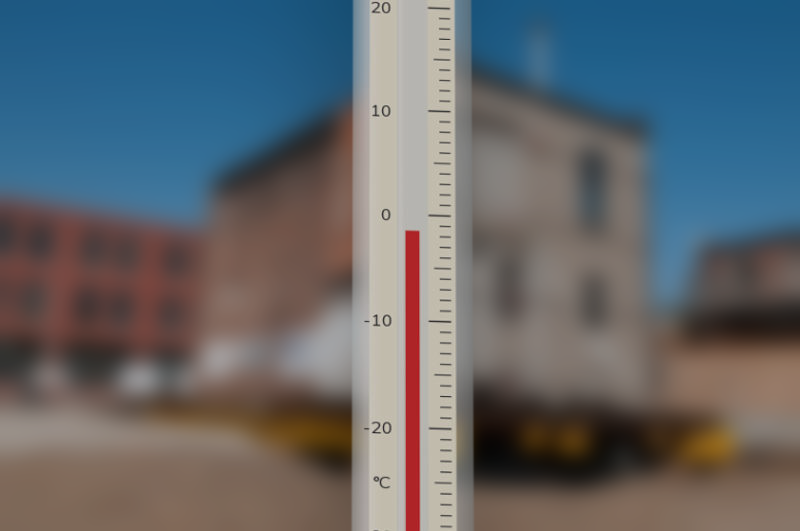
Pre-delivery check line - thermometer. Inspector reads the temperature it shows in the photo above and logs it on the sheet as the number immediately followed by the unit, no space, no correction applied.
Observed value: -1.5°C
